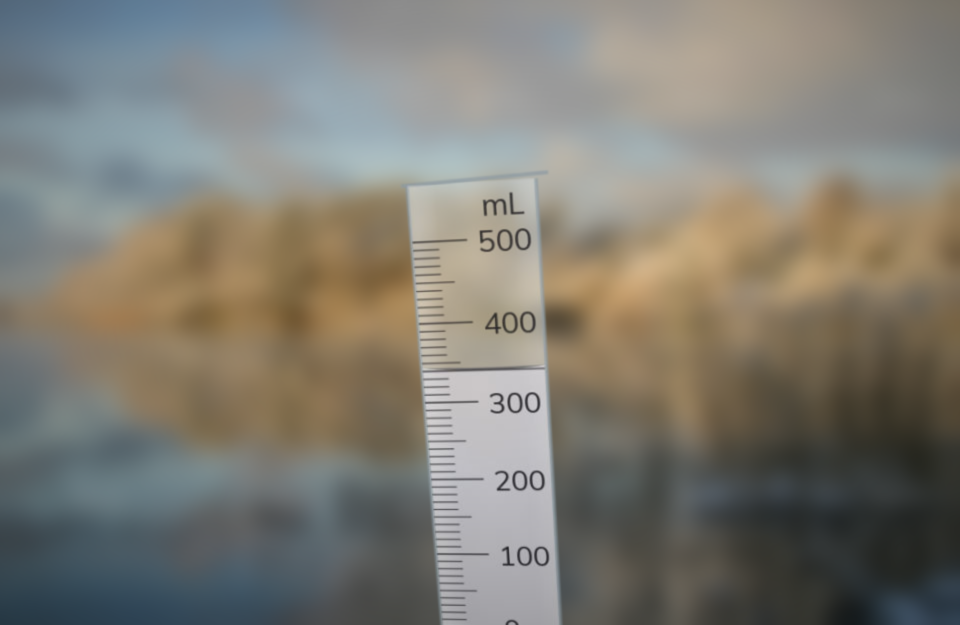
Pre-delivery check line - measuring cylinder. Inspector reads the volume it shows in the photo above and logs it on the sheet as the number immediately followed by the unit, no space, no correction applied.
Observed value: 340mL
